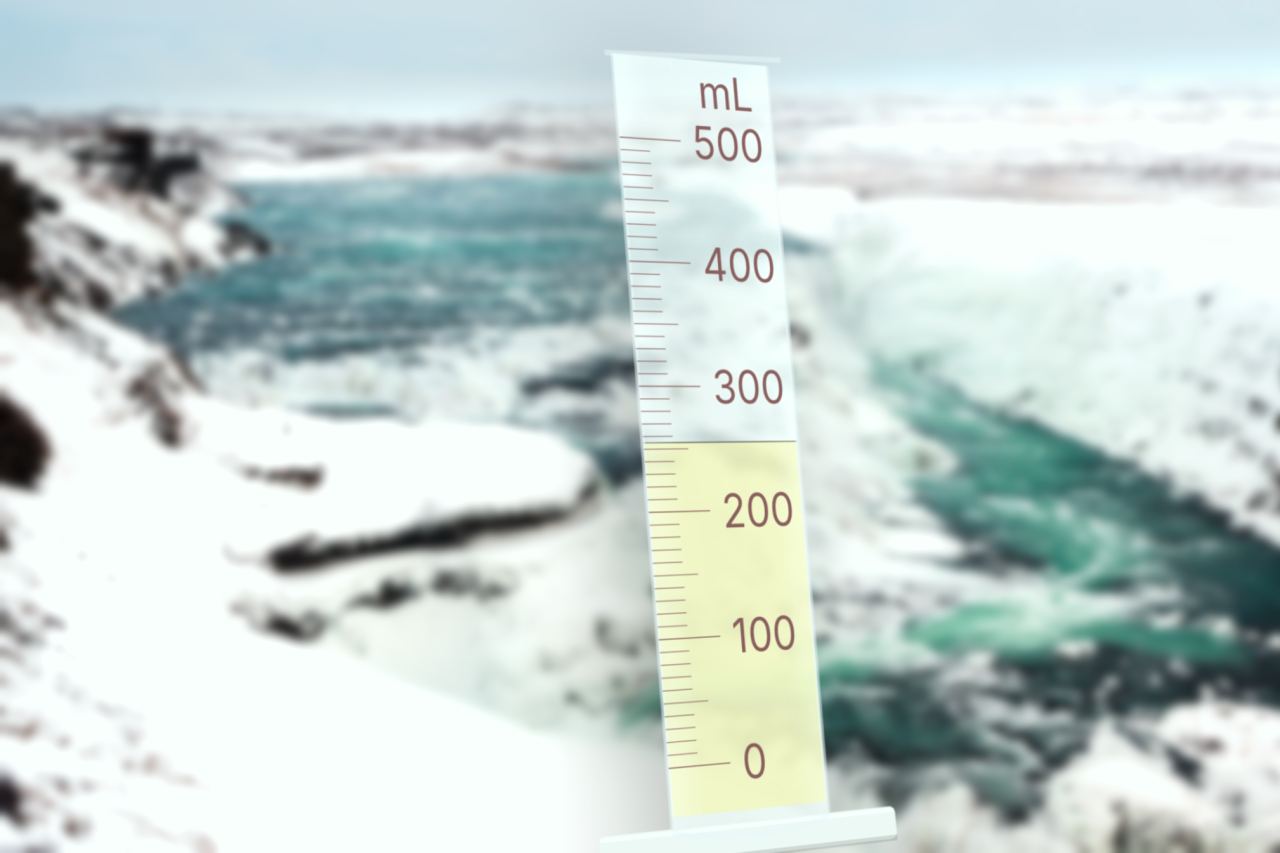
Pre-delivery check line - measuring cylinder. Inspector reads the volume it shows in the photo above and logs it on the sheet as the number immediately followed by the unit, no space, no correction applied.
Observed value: 255mL
